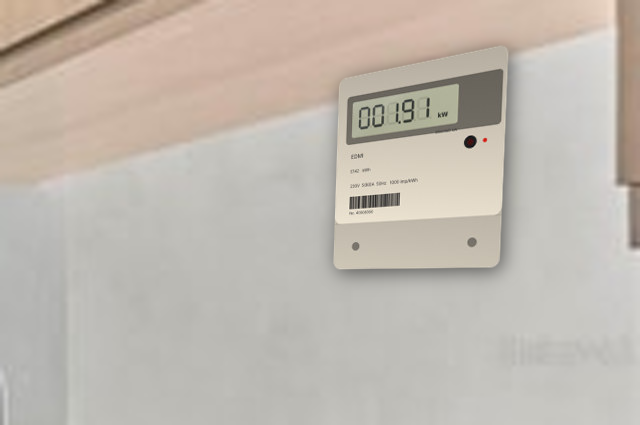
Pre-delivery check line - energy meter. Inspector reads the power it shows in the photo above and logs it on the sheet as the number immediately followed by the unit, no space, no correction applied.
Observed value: 1.91kW
